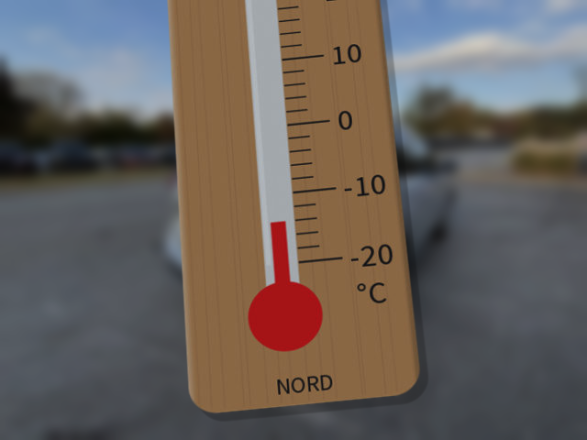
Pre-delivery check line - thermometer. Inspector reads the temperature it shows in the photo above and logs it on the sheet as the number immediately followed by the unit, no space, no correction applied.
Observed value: -14°C
